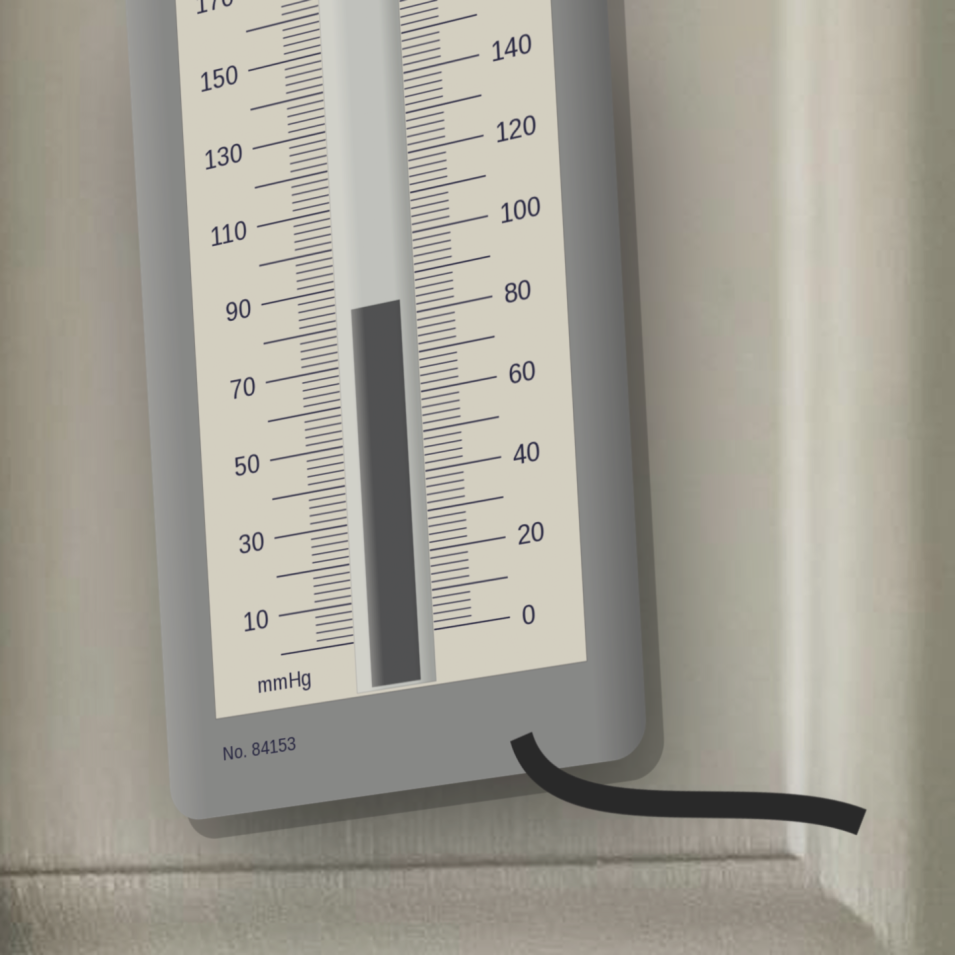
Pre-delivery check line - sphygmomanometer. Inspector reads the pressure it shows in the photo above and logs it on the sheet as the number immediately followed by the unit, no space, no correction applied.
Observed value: 84mmHg
